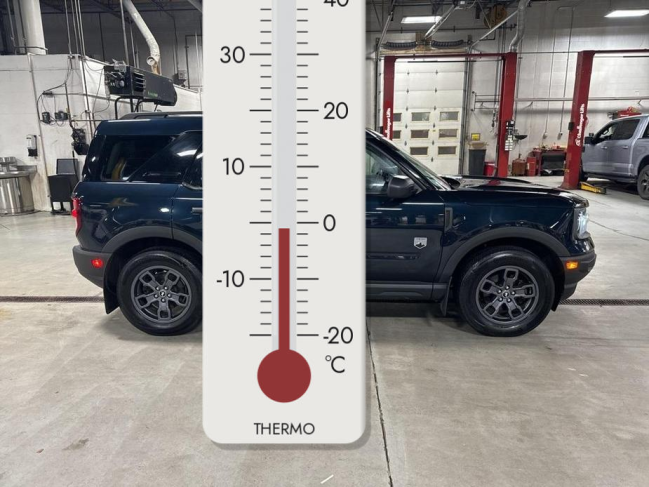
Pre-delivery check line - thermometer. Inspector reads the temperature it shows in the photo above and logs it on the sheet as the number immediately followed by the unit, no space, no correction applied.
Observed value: -1°C
